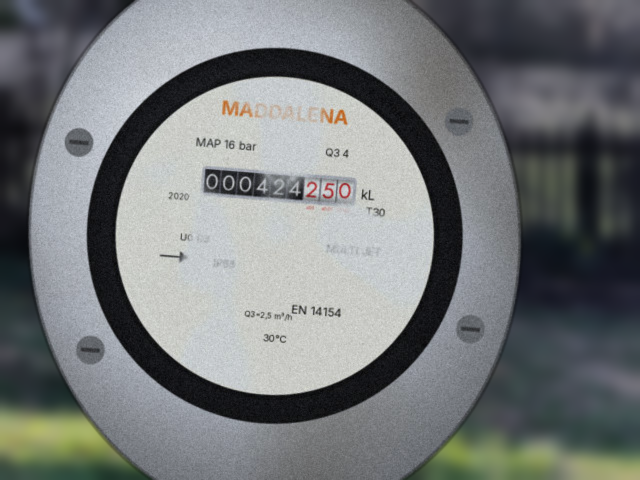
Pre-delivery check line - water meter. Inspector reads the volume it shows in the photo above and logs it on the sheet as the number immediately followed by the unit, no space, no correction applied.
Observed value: 424.250kL
